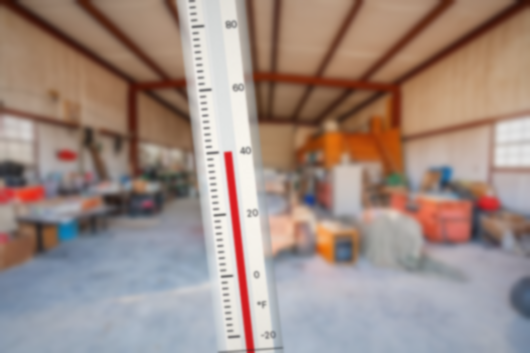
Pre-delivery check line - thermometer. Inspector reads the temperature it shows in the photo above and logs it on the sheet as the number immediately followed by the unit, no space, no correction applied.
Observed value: 40°F
